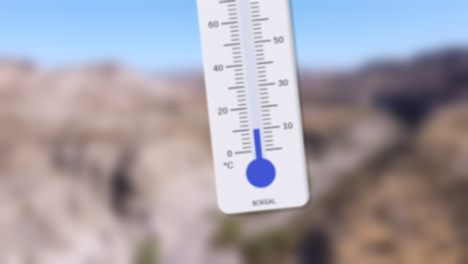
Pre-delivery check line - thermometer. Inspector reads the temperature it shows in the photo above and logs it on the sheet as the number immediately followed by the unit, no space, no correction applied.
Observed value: 10°C
